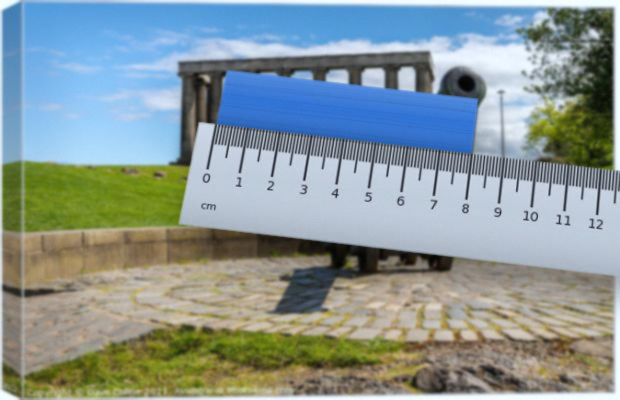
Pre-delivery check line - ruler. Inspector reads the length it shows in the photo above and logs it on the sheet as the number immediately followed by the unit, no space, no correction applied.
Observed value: 8cm
